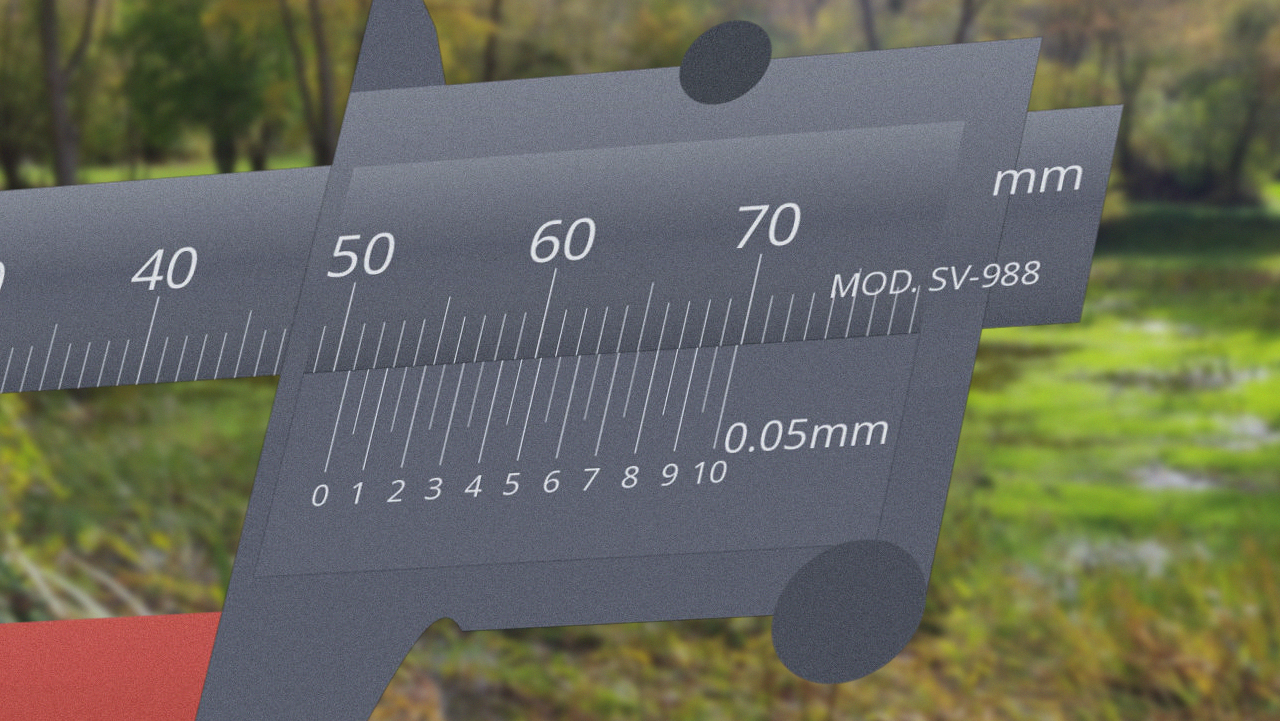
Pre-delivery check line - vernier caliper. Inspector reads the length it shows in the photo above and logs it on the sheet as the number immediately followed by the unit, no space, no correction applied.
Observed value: 50.8mm
